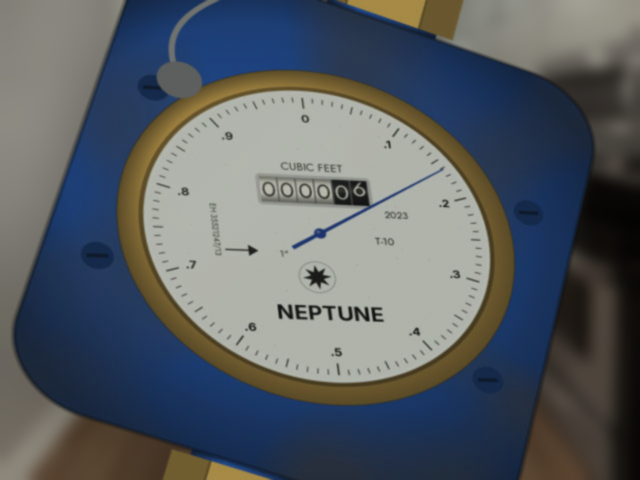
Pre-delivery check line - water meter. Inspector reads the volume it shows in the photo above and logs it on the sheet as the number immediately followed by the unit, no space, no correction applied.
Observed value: 6.16ft³
